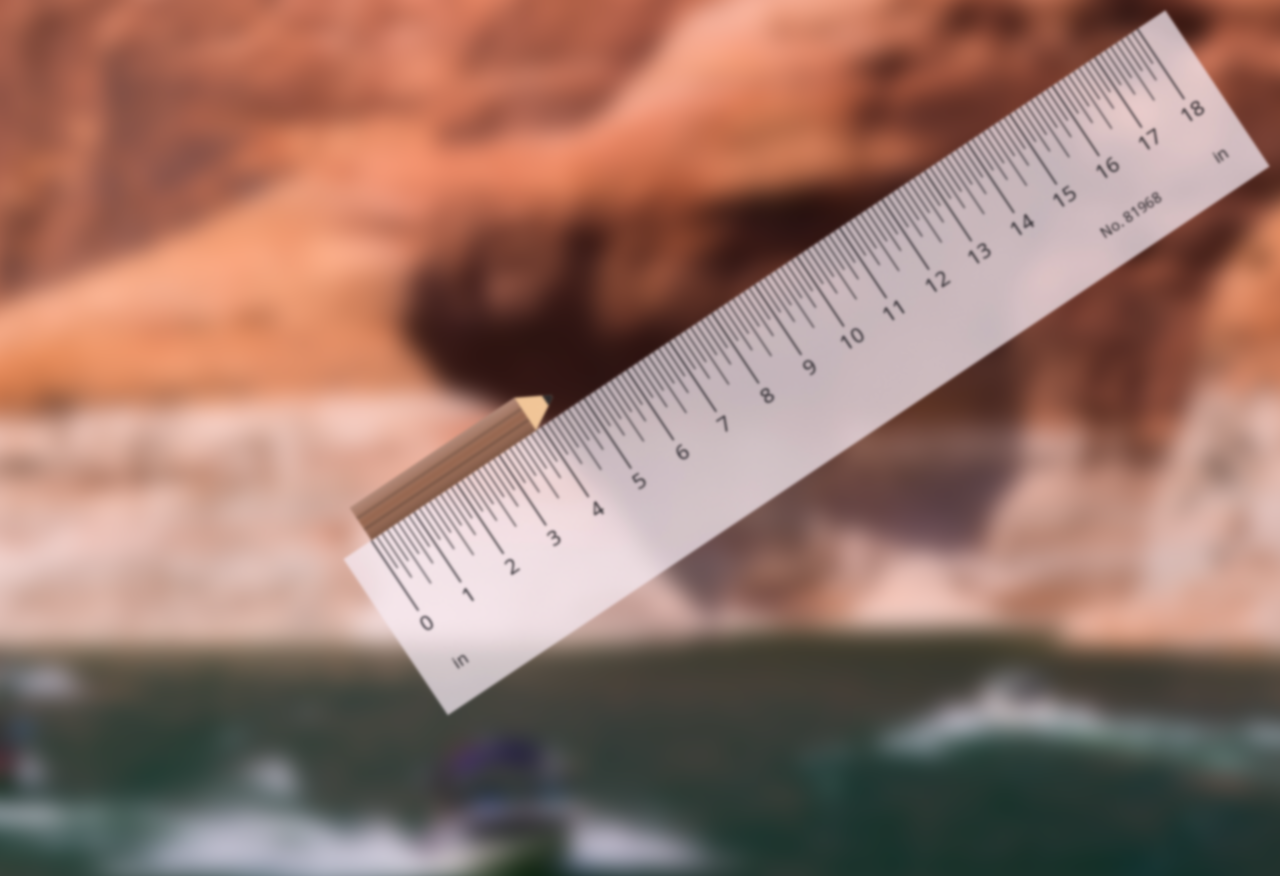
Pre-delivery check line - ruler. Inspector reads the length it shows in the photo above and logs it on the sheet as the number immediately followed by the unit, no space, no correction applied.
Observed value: 4.5in
